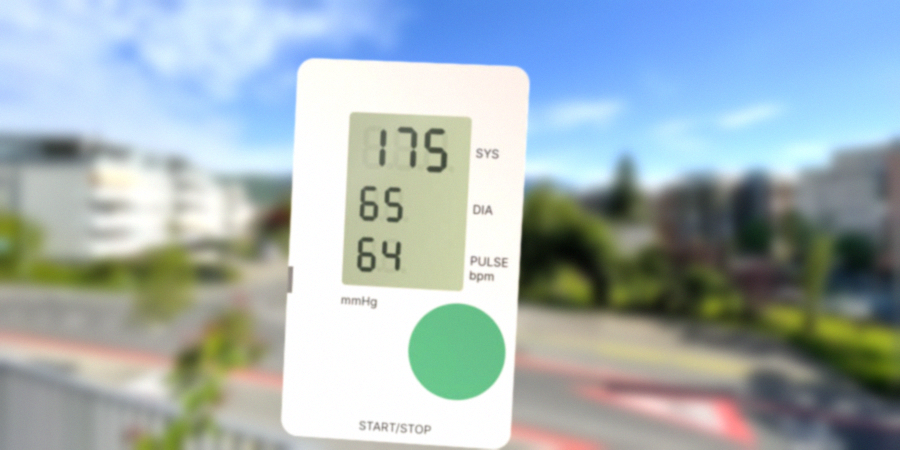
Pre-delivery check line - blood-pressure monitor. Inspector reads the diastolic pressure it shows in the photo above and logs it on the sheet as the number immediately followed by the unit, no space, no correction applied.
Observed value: 65mmHg
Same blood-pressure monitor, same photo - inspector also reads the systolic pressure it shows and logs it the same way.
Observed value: 175mmHg
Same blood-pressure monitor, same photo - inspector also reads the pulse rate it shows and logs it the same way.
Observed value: 64bpm
